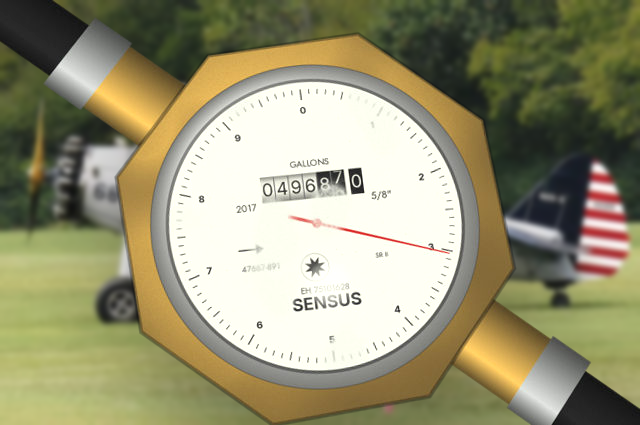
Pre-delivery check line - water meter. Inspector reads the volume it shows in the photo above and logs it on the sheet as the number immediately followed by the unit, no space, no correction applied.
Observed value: 496873.0gal
